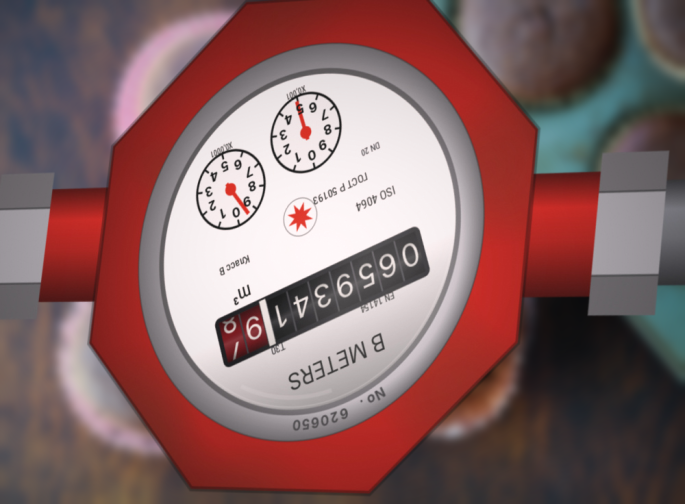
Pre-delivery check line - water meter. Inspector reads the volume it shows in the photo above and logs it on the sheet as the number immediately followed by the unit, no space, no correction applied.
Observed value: 659341.9749m³
